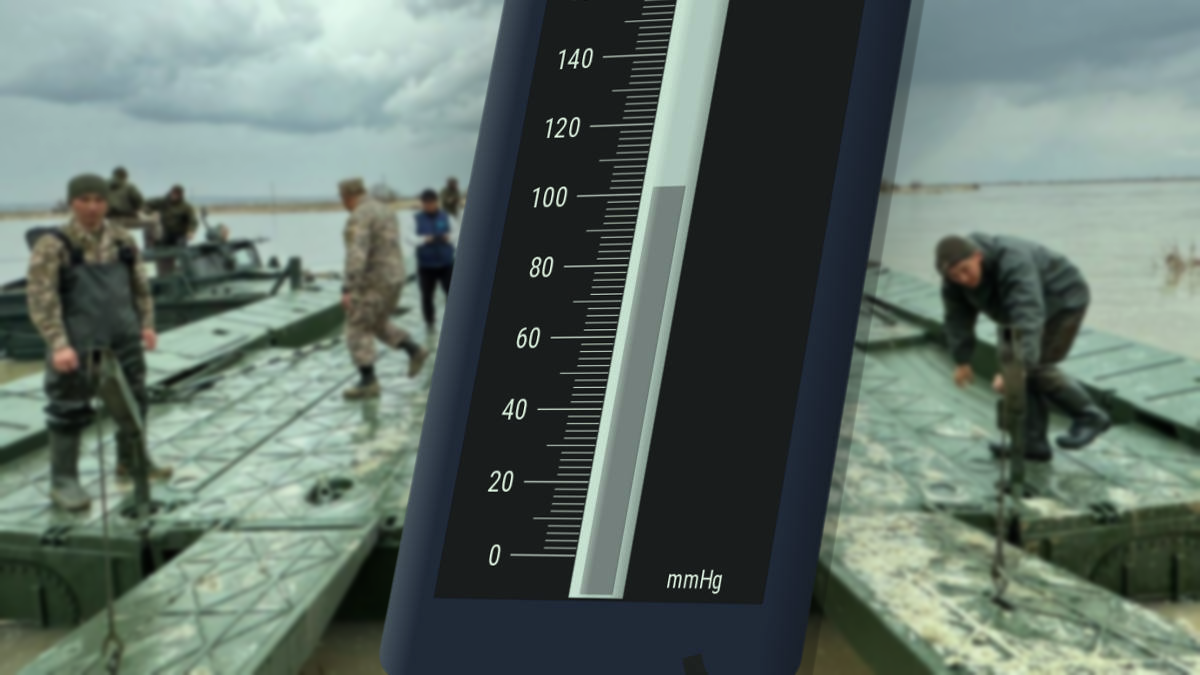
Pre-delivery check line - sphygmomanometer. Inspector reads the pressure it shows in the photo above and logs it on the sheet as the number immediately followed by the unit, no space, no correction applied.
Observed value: 102mmHg
